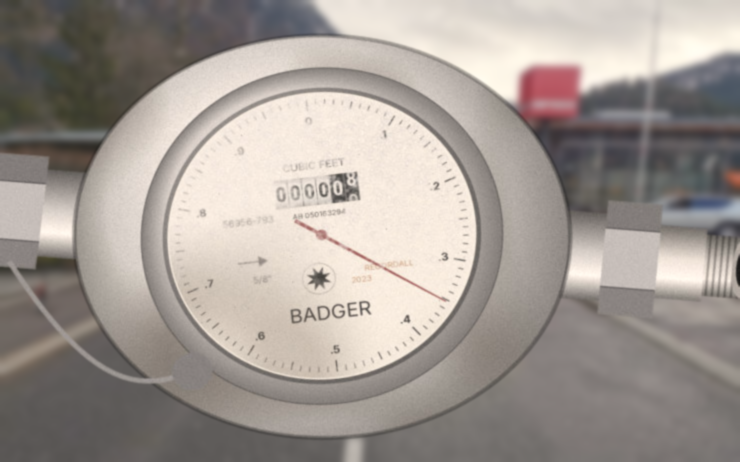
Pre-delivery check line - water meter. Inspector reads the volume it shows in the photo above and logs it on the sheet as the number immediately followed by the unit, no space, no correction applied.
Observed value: 8.35ft³
